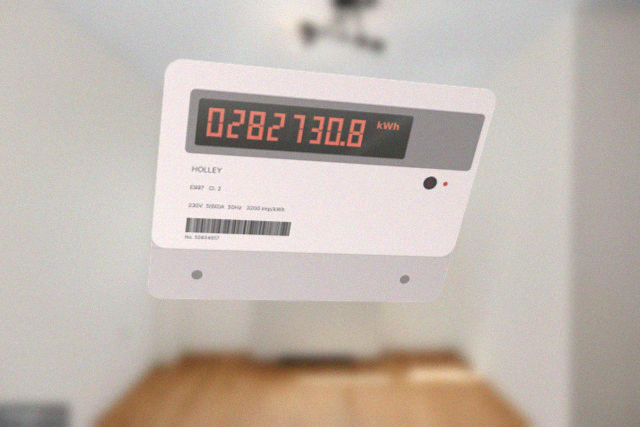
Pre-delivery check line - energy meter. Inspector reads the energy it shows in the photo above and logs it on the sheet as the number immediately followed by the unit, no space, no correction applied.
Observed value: 282730.8kWh
